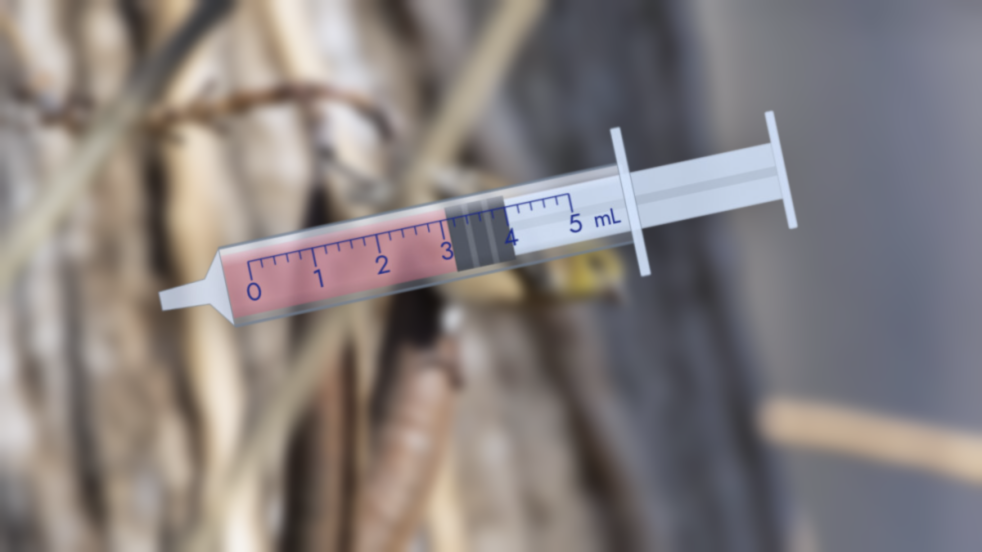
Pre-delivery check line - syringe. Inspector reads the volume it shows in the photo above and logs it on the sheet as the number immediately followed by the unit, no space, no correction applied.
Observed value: 3.1mL
